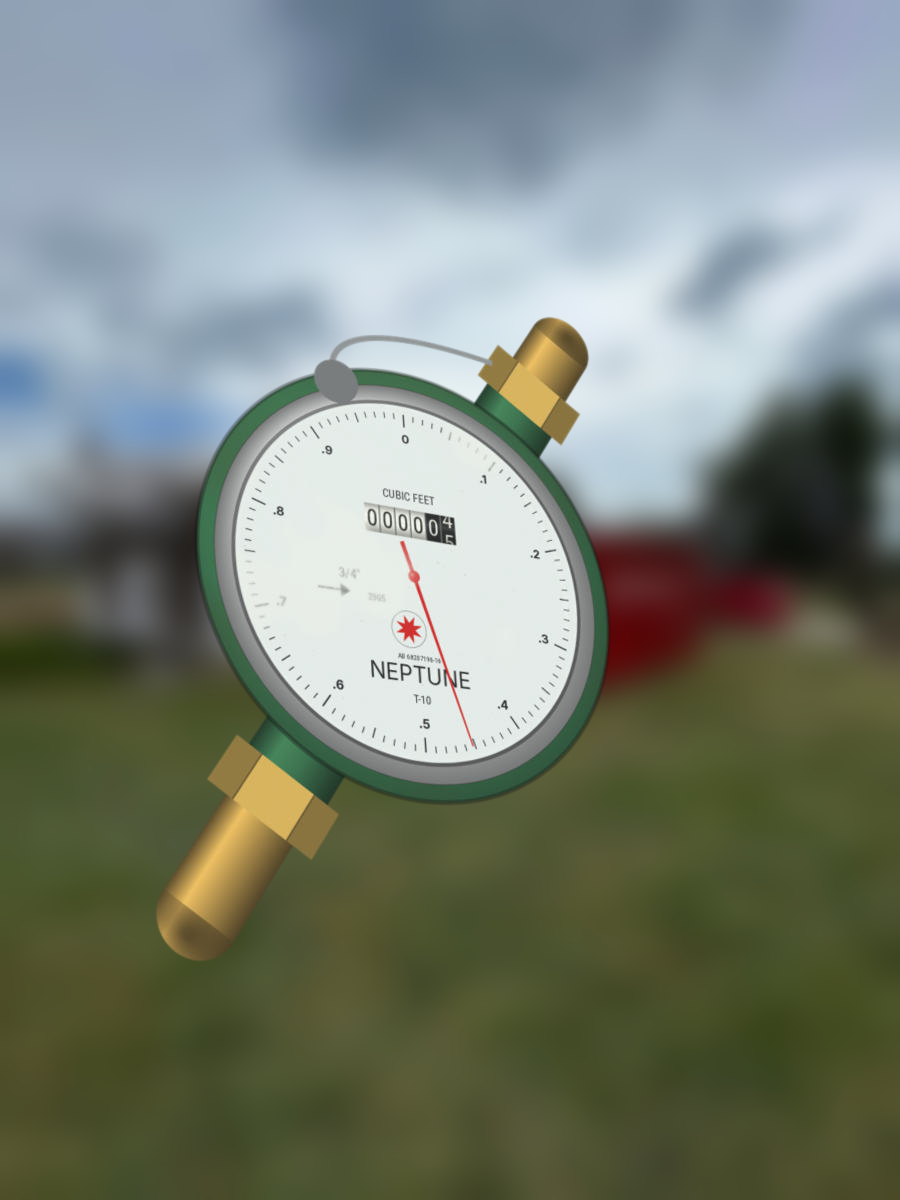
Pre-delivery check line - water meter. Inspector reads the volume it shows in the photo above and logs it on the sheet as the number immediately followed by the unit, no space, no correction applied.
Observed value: 4.45ft³
